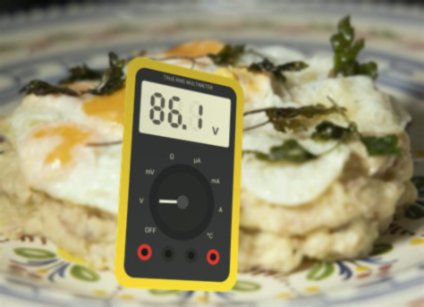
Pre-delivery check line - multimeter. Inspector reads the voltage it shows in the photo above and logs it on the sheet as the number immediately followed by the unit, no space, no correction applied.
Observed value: 86.1V
